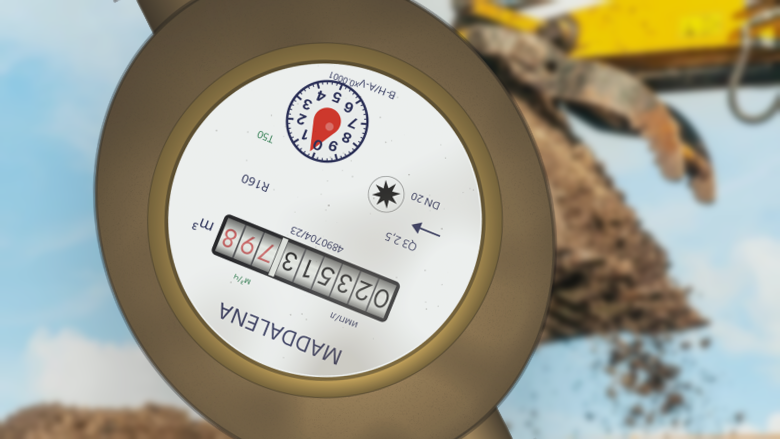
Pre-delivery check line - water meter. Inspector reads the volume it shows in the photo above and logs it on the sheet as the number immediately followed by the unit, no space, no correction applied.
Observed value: 23513.7980m³
